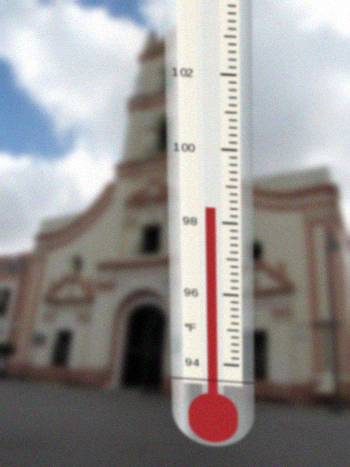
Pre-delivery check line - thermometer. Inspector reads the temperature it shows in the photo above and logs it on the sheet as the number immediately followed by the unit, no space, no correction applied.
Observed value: 98.4°F
